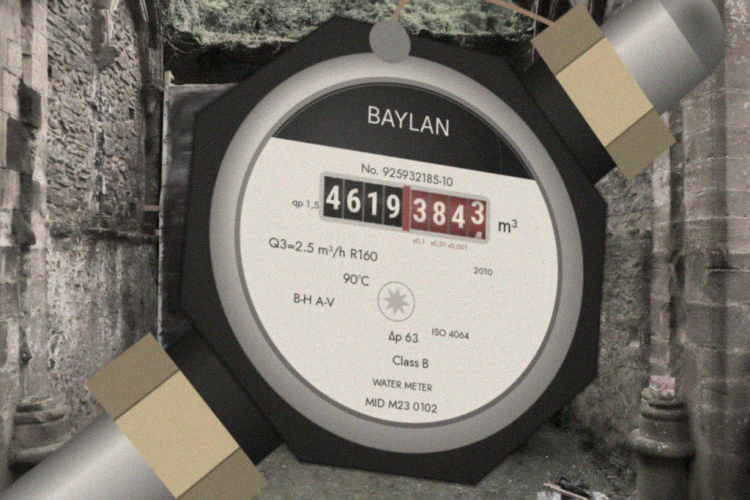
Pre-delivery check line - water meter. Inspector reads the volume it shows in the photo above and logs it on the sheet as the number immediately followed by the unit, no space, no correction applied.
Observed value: 4619.3843m³
